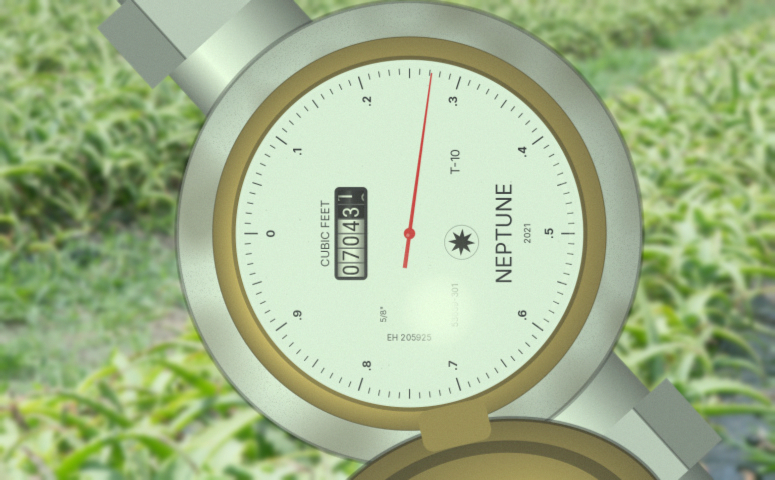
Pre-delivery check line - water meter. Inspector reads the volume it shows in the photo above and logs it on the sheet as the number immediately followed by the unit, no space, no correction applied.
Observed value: 70431.27ft³
